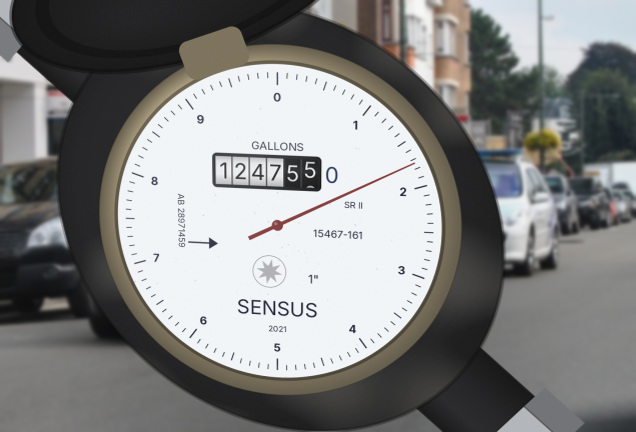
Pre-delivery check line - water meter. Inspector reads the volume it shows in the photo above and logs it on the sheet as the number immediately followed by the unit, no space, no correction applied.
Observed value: 1247551.7gal
